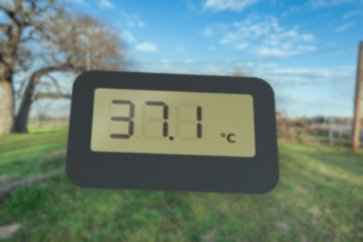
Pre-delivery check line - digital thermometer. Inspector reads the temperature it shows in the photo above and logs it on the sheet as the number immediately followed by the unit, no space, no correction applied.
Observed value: 37.1°C
